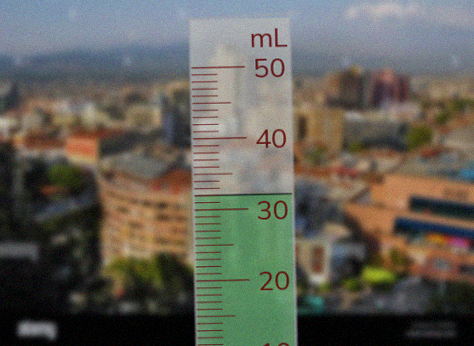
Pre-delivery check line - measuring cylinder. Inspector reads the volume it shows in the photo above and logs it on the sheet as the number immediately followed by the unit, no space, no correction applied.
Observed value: 32mL
